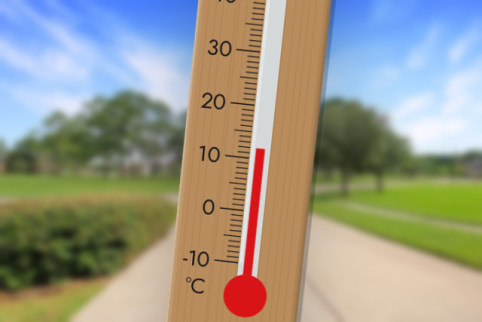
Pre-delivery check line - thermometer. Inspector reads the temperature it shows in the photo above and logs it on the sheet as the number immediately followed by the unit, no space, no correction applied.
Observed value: 12°C
